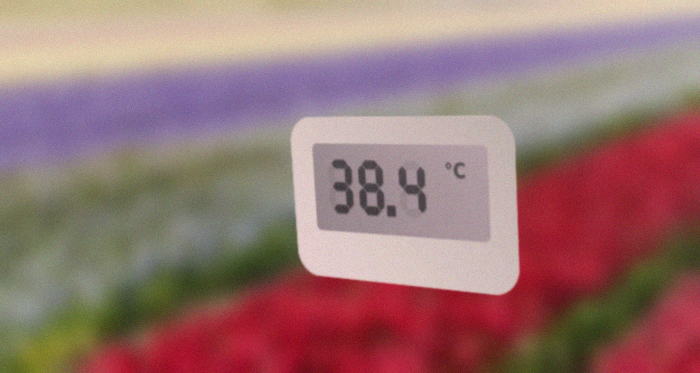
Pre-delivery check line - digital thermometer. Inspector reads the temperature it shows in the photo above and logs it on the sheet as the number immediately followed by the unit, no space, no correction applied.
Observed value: 38.4°C
